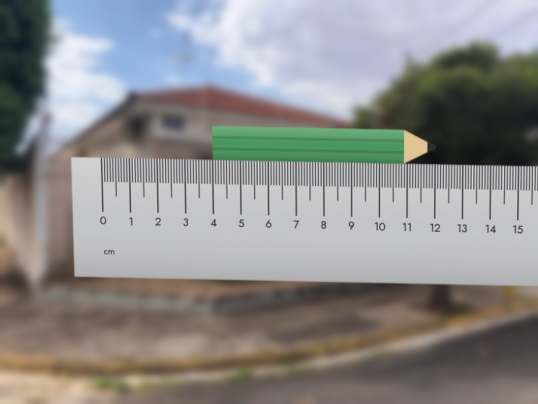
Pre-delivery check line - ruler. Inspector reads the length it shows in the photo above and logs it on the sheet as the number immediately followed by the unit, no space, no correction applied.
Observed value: 8cm
